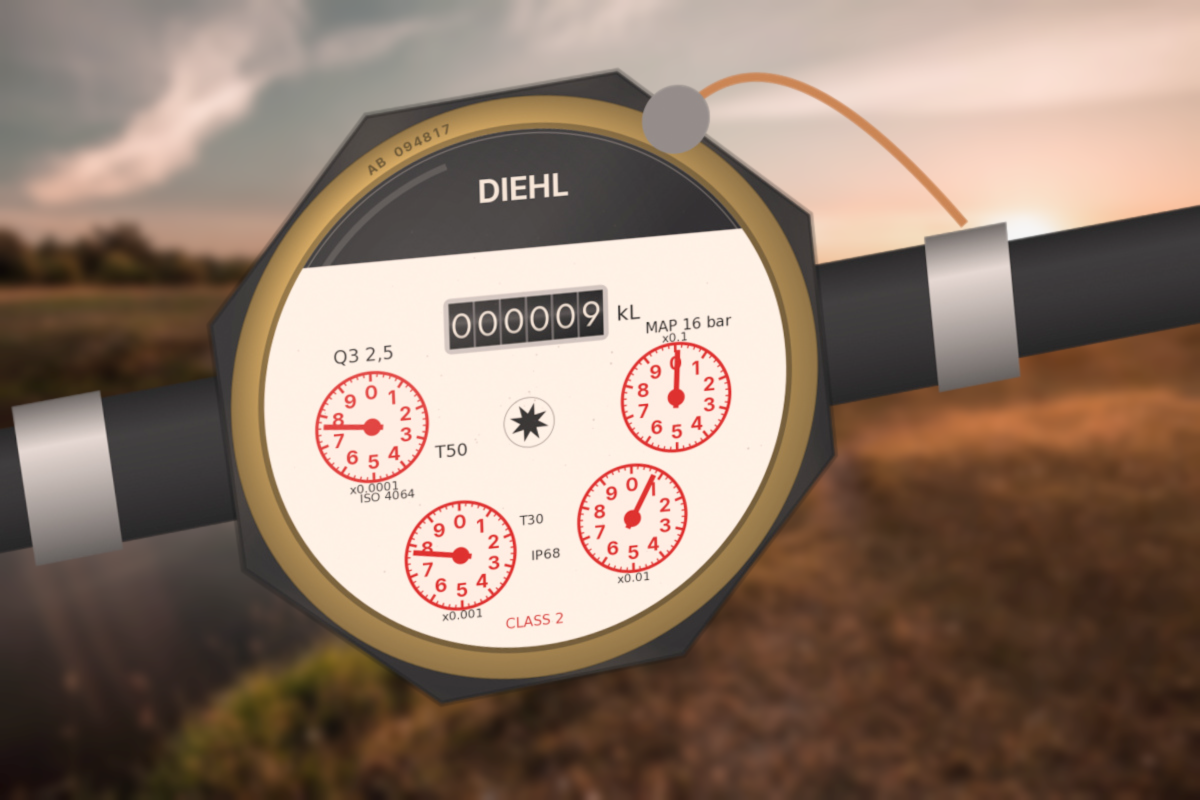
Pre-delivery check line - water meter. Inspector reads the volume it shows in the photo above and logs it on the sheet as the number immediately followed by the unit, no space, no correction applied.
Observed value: 9.0077kL
